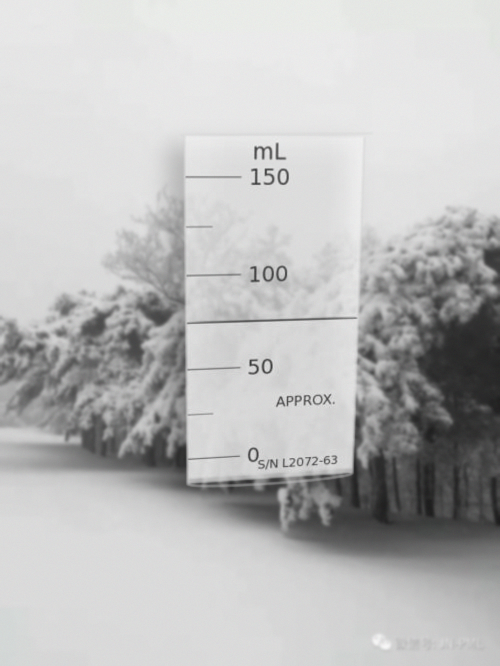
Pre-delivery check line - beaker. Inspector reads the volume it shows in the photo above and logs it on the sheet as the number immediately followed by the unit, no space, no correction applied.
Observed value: 75mL
